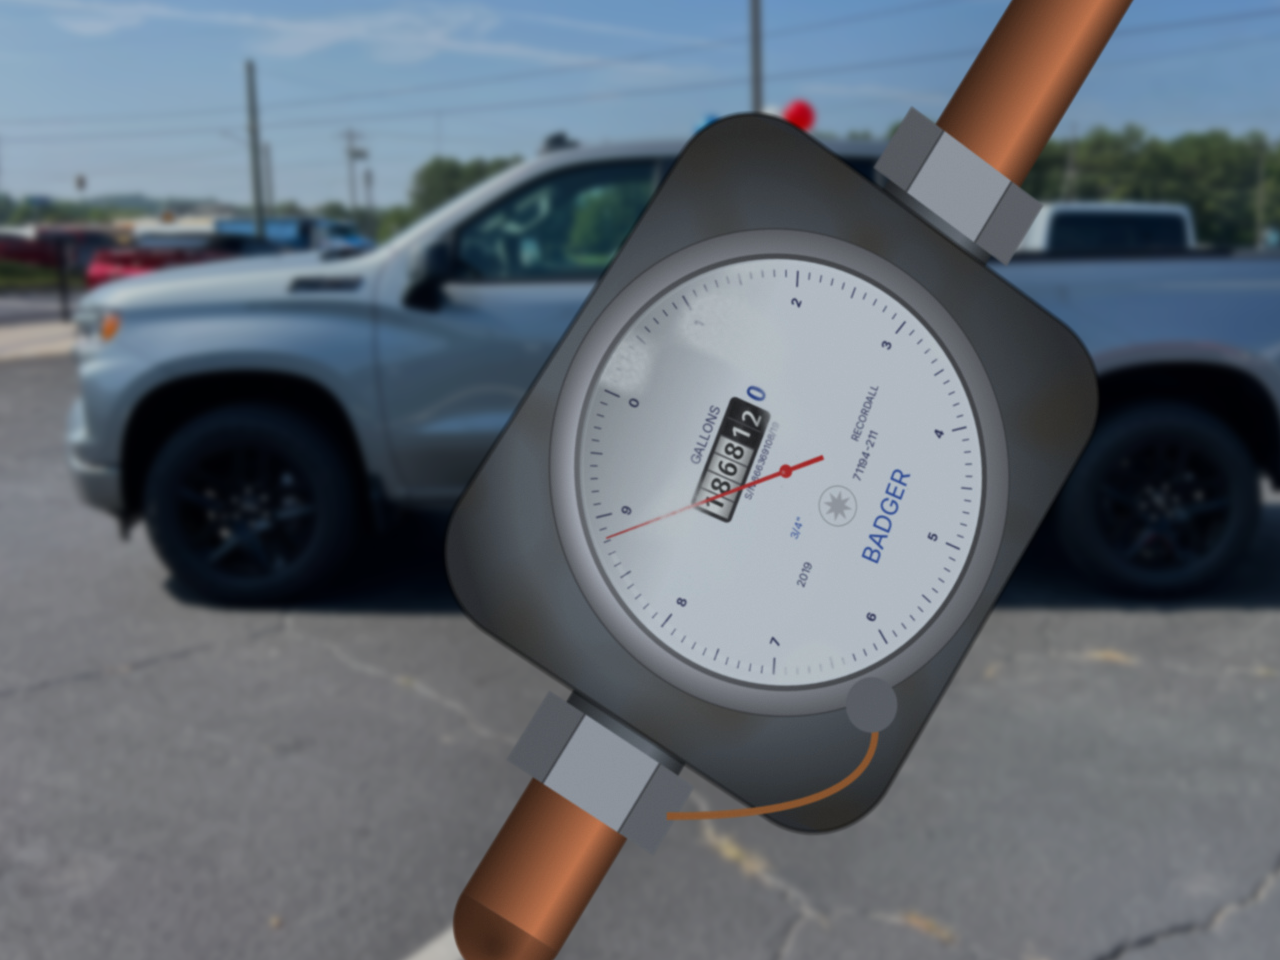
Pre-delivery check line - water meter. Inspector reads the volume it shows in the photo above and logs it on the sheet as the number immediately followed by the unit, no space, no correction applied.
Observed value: 1868118.8gal
